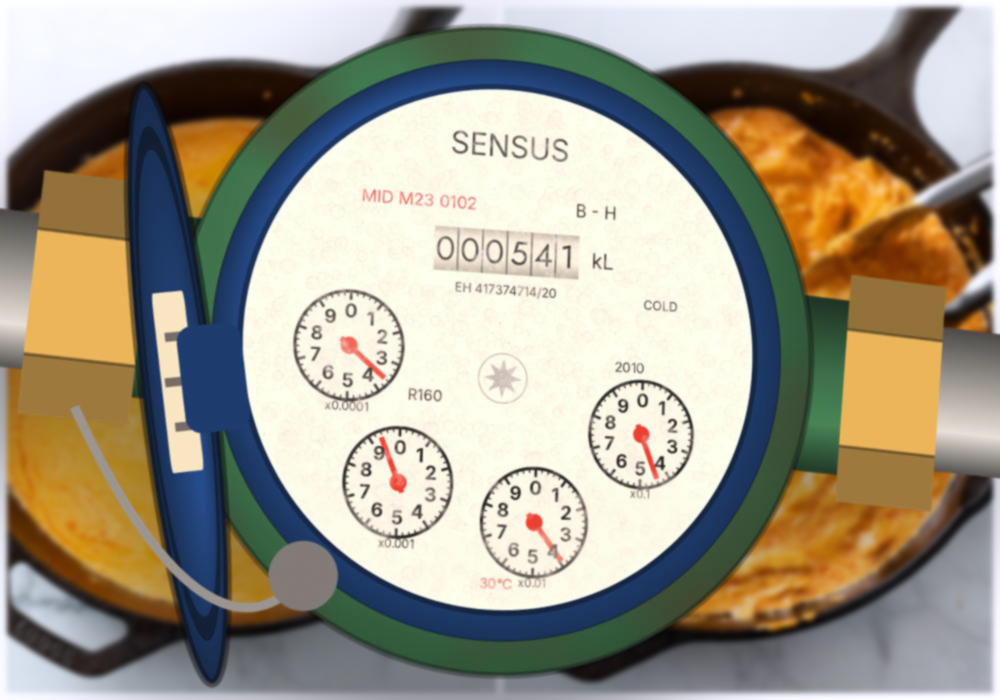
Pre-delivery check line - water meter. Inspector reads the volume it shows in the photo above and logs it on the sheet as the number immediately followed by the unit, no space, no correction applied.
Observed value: 541.4393kL
